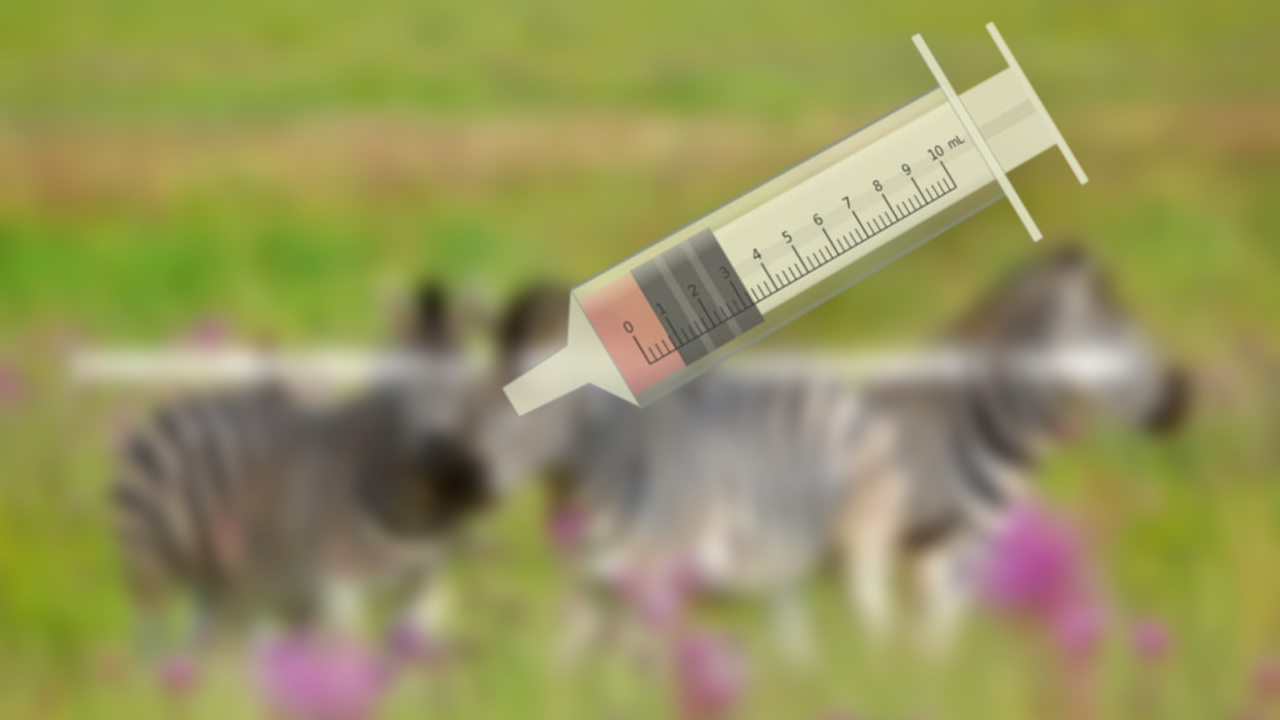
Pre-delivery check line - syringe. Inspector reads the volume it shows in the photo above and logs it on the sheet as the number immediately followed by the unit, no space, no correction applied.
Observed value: 0.8mL
